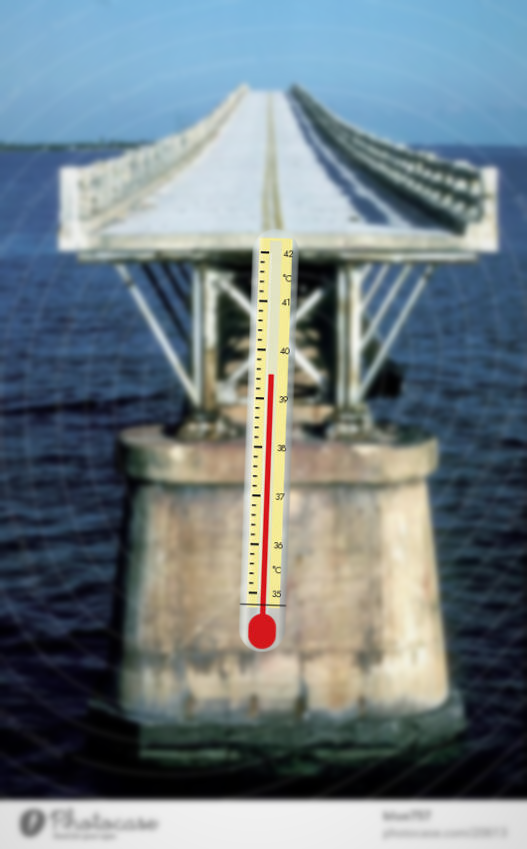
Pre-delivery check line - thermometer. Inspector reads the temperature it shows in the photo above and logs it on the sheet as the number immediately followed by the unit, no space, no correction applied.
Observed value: 39.5°C
